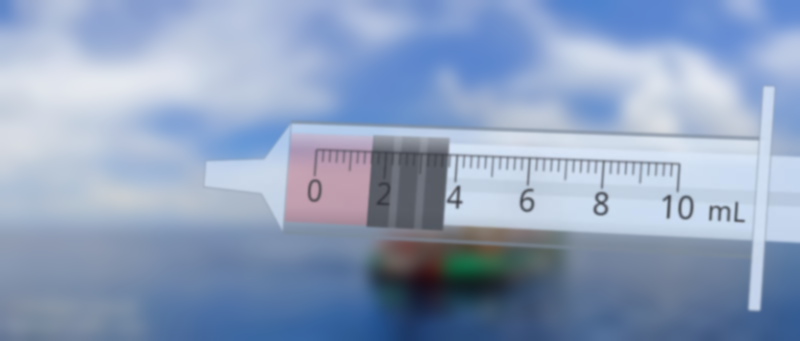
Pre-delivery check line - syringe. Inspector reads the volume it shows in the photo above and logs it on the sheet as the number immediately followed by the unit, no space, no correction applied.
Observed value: 1.6mL
